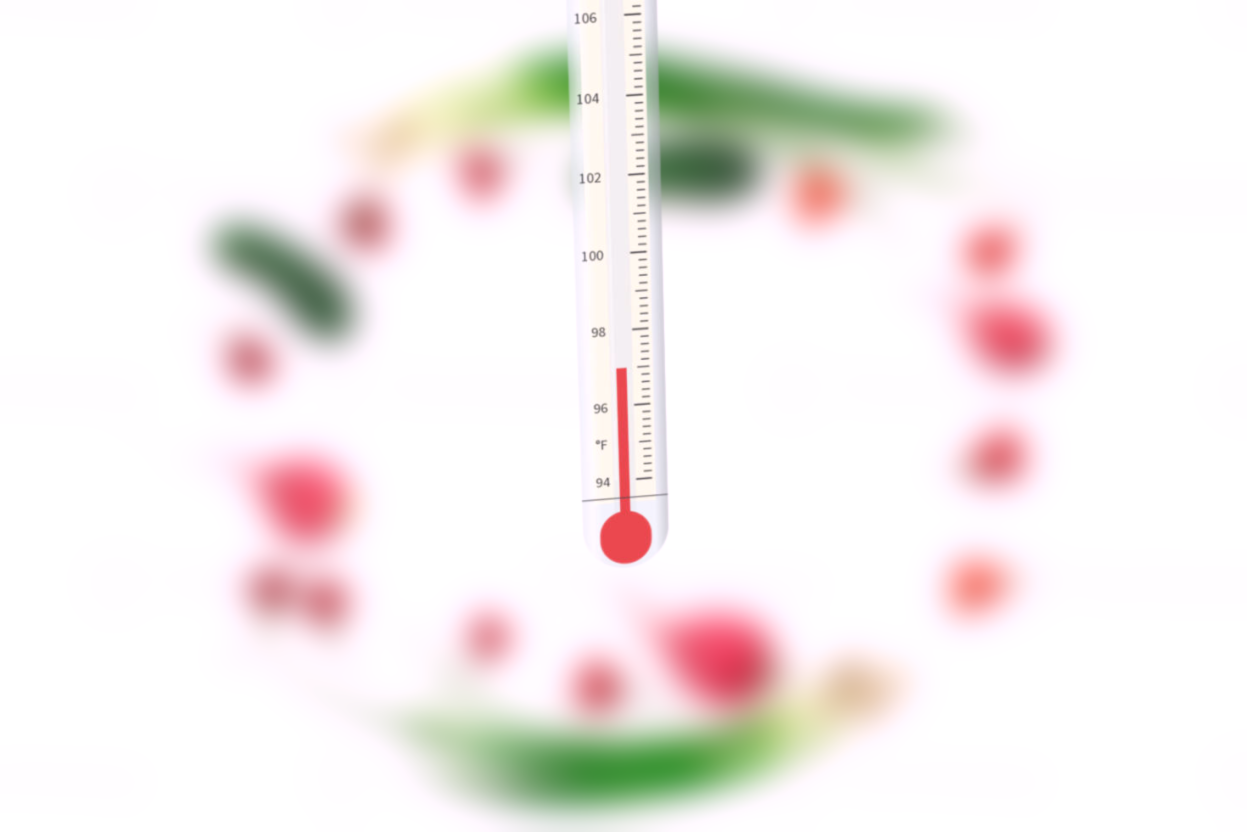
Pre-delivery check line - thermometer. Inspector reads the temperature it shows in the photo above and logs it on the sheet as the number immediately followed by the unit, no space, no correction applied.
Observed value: 97°F
